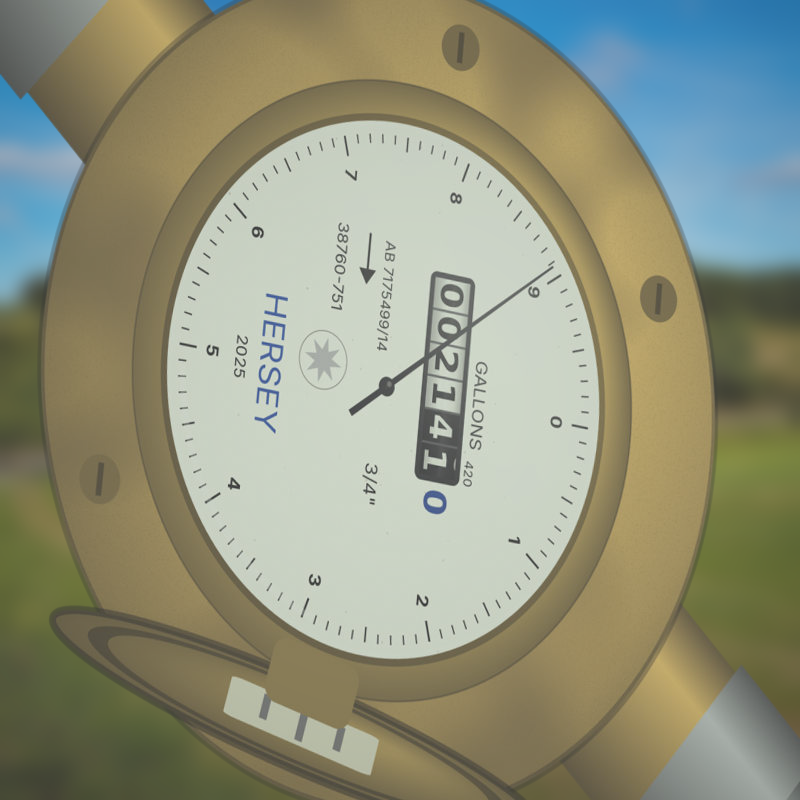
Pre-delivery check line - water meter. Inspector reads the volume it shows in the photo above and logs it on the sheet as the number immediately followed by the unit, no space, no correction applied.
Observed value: 21408.9gal
